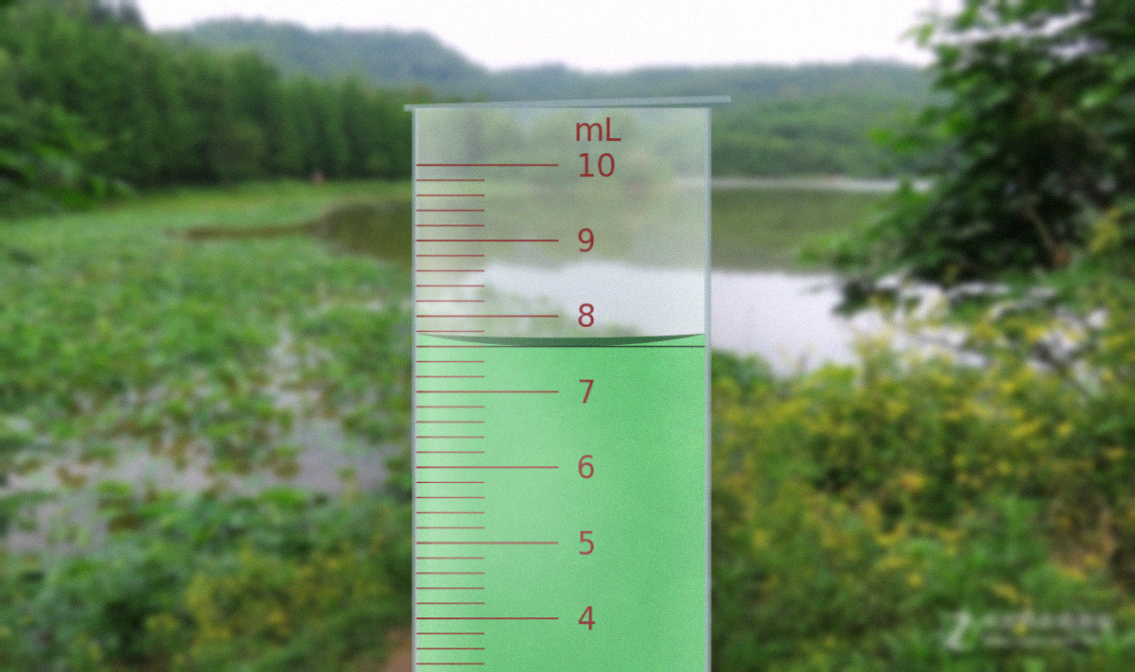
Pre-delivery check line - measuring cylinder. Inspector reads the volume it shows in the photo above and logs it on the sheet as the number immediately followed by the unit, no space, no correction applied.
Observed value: 7.6mL
